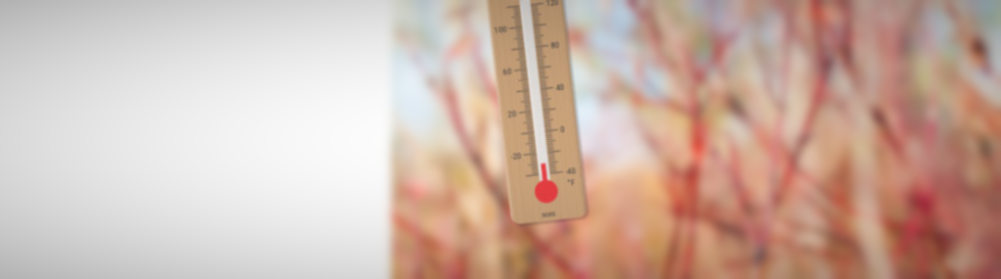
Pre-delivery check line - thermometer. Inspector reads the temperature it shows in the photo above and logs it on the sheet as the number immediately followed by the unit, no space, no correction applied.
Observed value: -30°F
